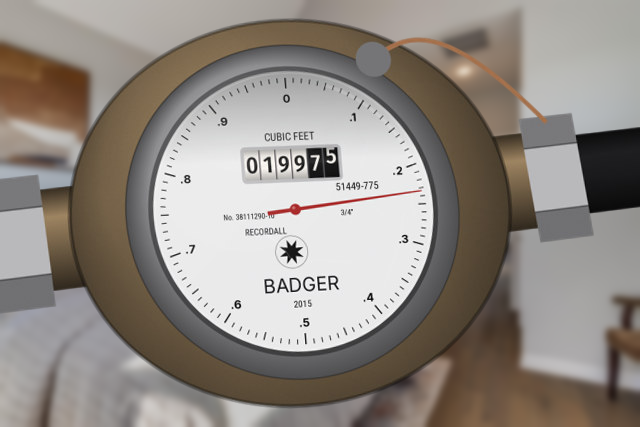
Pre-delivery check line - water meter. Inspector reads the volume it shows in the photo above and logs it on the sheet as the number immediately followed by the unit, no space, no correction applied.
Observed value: 19975.23ft³
